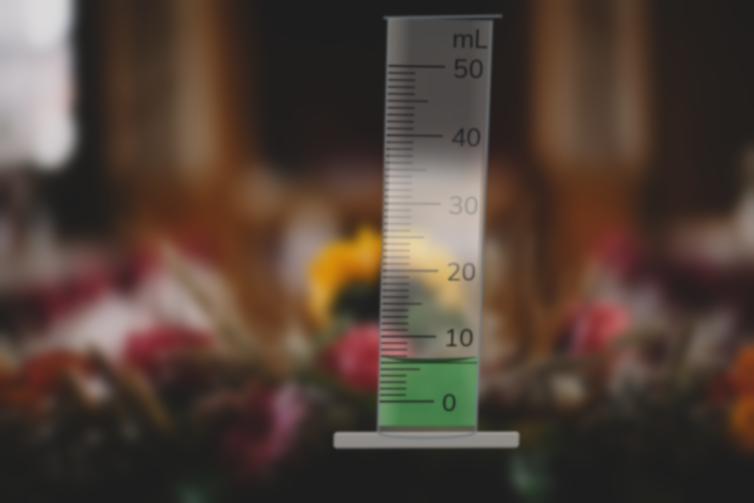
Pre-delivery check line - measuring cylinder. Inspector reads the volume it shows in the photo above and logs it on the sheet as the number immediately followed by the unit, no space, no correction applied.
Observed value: 6mL
